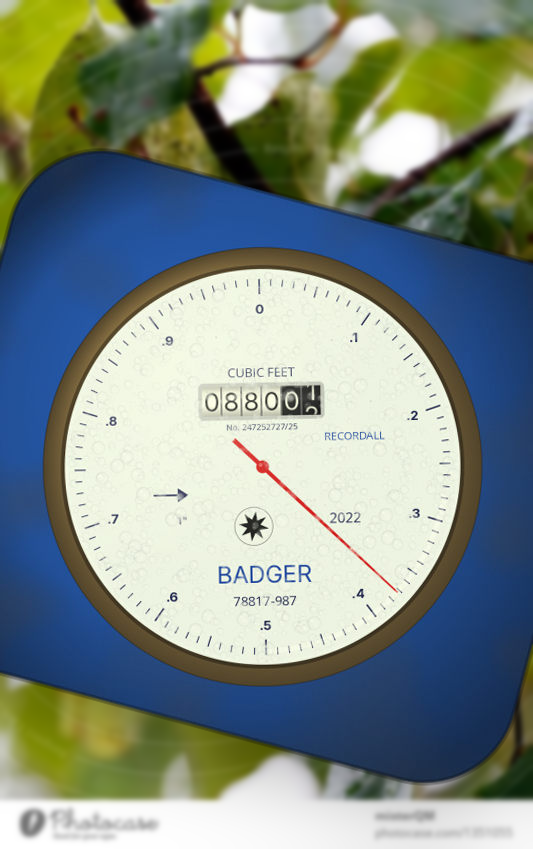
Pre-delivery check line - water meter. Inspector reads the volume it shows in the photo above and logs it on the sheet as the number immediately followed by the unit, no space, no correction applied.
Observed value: 88001.37ft³
